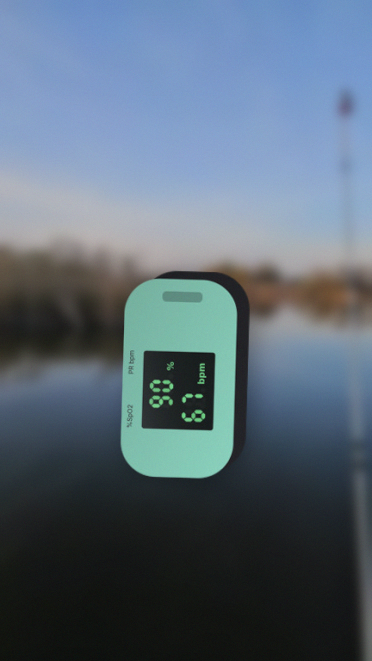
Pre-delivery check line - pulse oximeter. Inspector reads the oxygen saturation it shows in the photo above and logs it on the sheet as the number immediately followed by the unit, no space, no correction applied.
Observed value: 90%
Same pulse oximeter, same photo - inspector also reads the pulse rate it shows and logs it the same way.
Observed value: 67bpm
